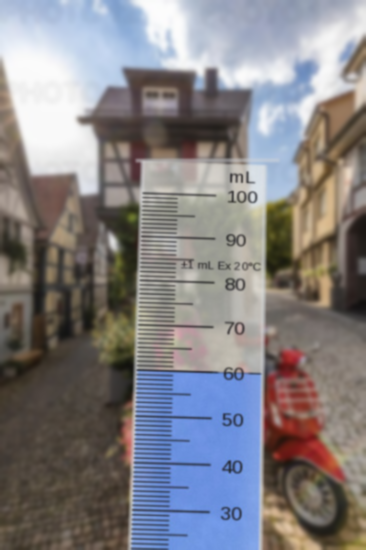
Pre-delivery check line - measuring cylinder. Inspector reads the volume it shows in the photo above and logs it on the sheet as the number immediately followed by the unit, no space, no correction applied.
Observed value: 60mL
